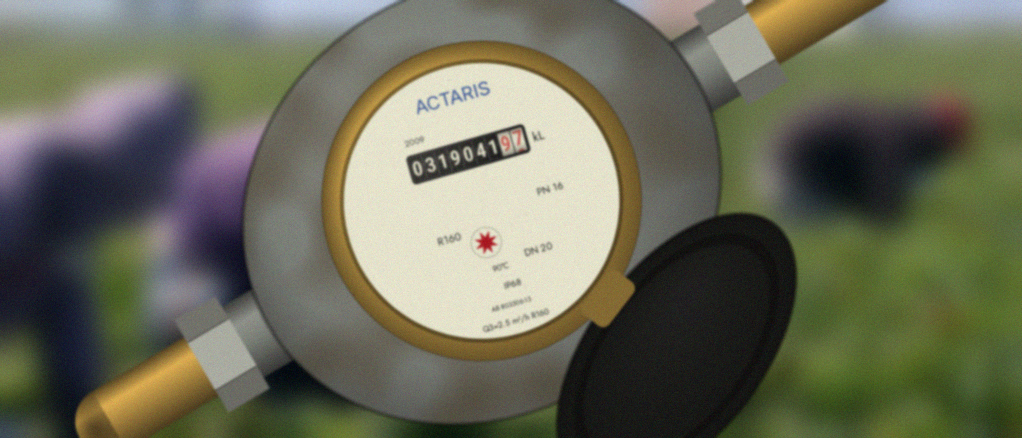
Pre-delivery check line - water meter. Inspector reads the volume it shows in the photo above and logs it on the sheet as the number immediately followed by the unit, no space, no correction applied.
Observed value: 319041.97kL
